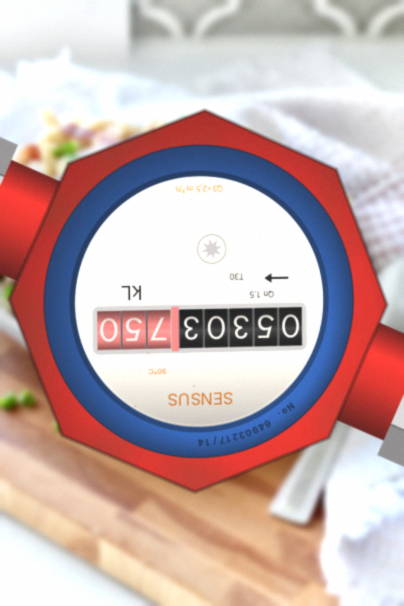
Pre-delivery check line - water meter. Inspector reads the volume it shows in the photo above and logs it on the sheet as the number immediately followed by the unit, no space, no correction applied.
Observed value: 5303.750kL
